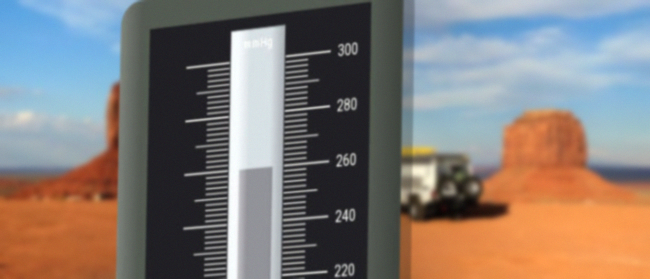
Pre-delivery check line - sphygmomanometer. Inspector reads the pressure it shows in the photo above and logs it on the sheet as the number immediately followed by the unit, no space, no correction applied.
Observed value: 260mmHg
